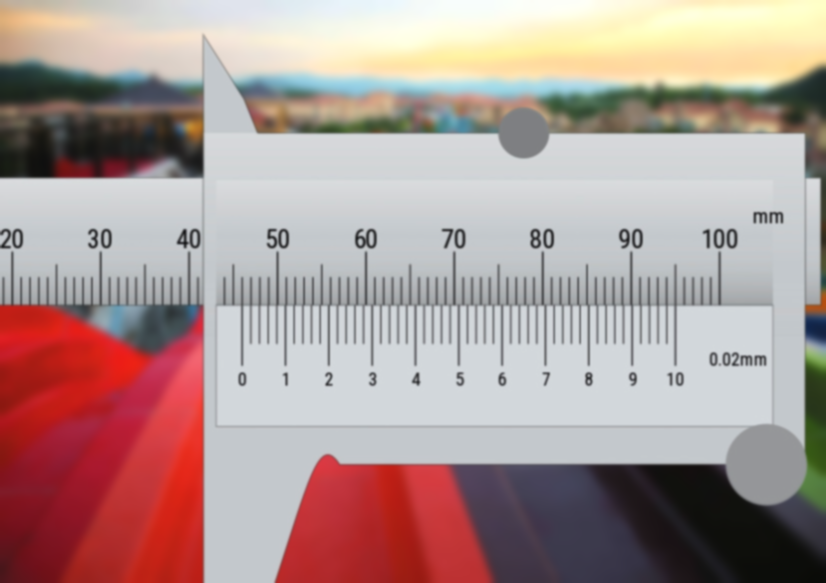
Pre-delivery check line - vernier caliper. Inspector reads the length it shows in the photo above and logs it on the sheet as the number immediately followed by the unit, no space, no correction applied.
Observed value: 46.0mm
